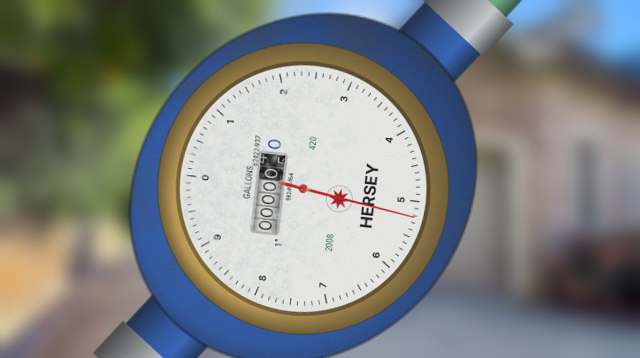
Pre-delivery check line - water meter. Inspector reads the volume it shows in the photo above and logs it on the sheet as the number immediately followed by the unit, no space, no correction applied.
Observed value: 45.2gal
